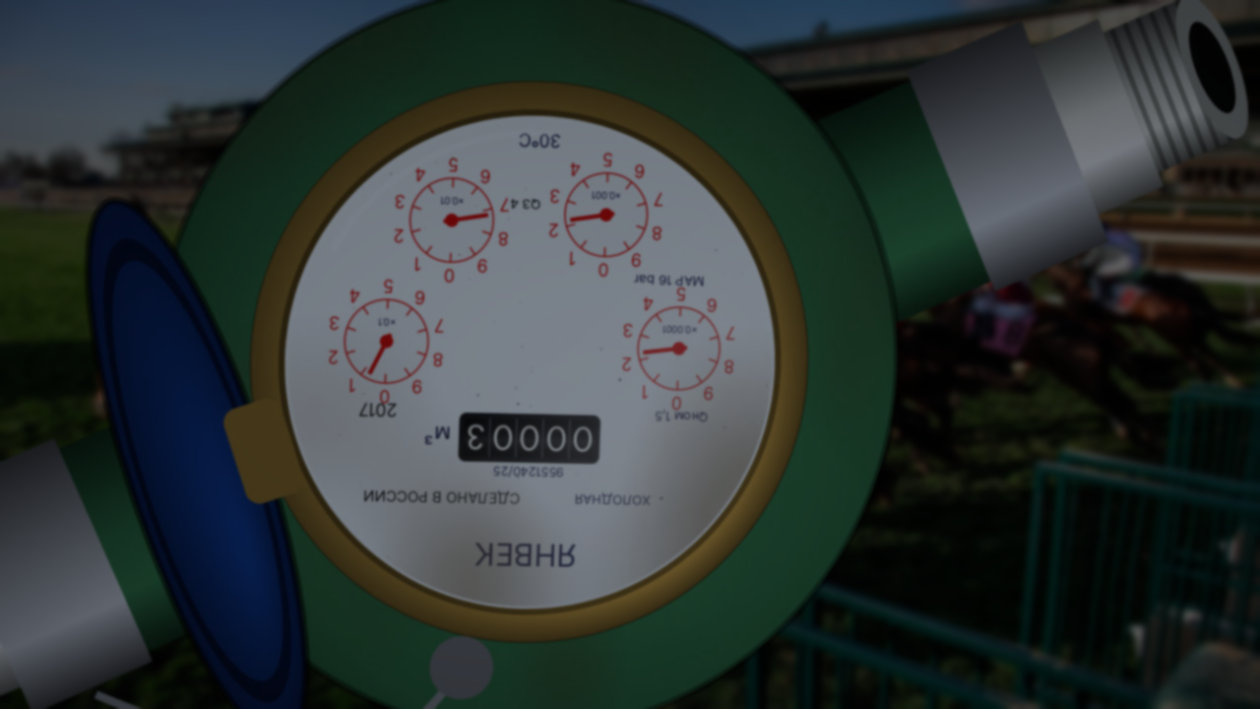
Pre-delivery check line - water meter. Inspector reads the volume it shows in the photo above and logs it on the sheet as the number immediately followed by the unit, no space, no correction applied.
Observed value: 3.0722m³
